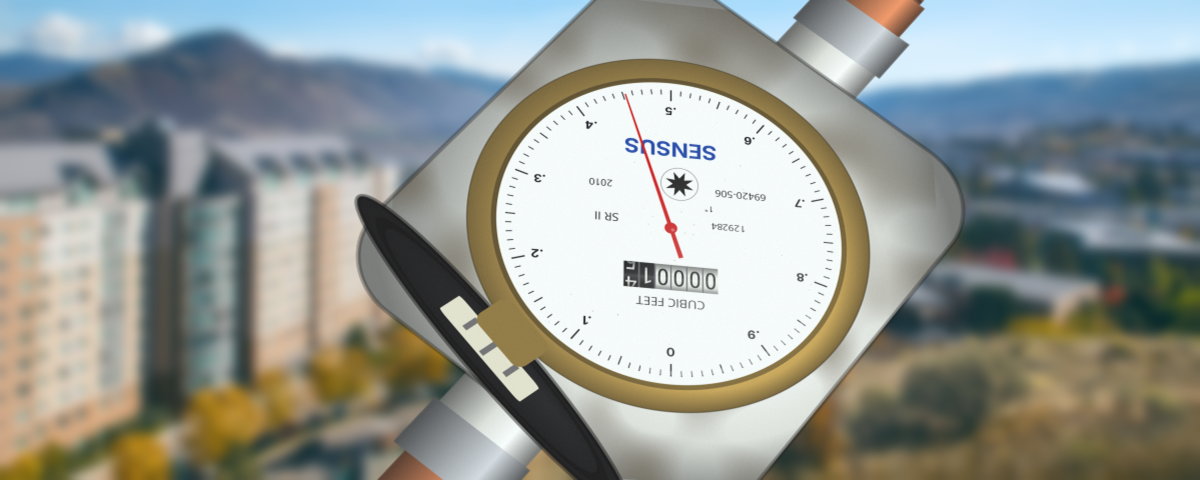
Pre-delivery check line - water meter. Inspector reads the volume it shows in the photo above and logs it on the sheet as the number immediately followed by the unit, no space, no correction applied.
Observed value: 14.45ft³
